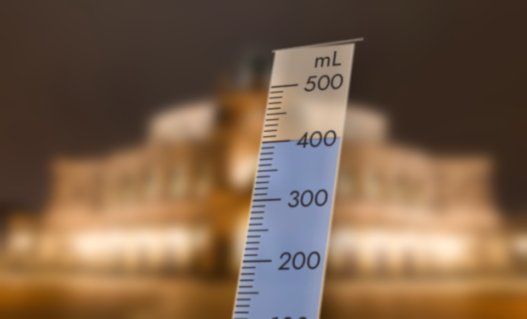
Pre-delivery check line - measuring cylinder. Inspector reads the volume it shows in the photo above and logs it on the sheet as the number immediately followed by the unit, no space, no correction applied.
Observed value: 400mL
